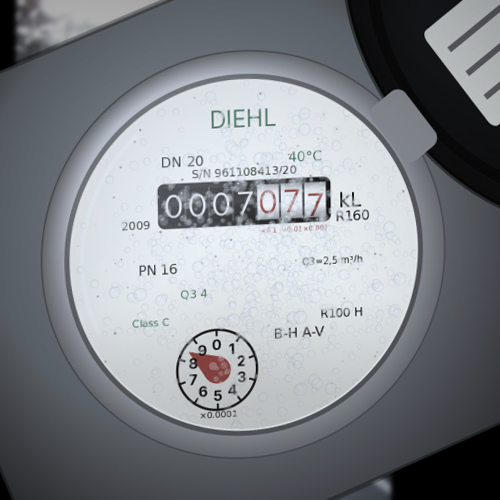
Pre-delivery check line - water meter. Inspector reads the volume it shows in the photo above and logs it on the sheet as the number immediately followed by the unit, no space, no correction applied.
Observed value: 7.0768kL
